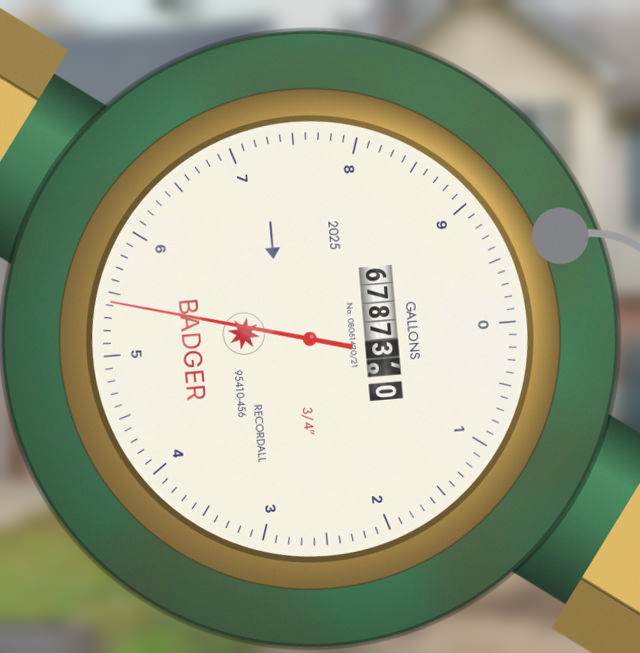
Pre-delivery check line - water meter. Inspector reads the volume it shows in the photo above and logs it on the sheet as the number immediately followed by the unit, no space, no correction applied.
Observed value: 6787375.4gal
